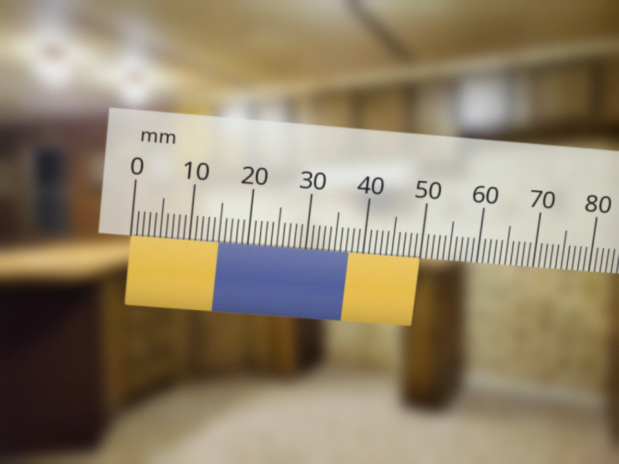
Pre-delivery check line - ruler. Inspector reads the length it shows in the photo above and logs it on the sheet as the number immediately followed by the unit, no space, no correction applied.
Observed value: 50mm
